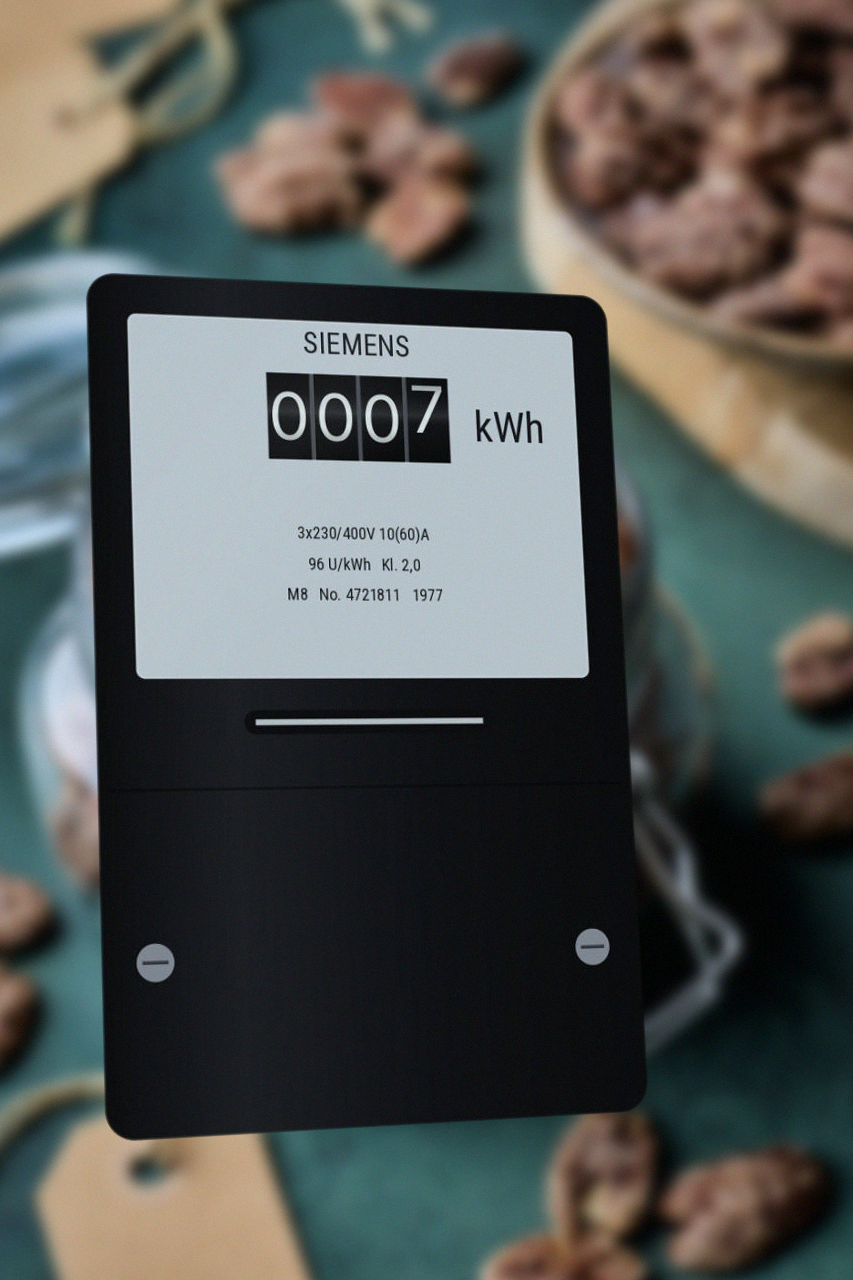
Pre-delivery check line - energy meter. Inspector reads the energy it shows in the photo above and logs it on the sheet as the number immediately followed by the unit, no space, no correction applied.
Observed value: 7kWh
